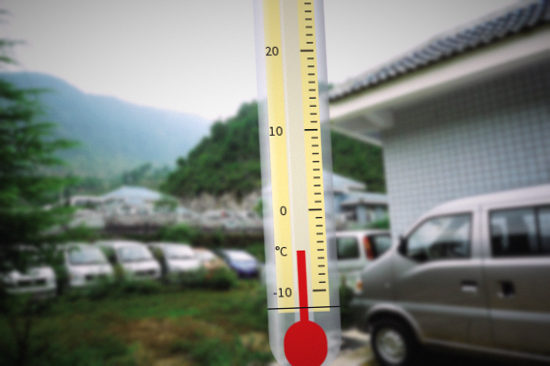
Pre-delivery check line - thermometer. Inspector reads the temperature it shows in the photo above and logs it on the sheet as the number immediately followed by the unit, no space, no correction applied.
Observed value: -5°C
